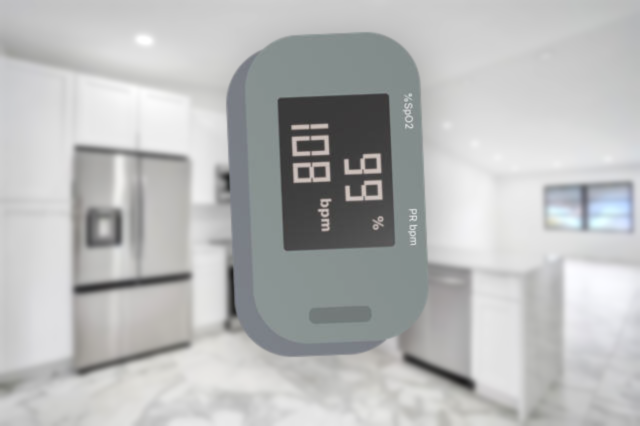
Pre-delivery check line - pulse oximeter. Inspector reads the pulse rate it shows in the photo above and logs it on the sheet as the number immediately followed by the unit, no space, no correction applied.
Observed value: 108bpm
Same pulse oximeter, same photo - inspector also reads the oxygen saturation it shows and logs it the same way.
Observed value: 99%
